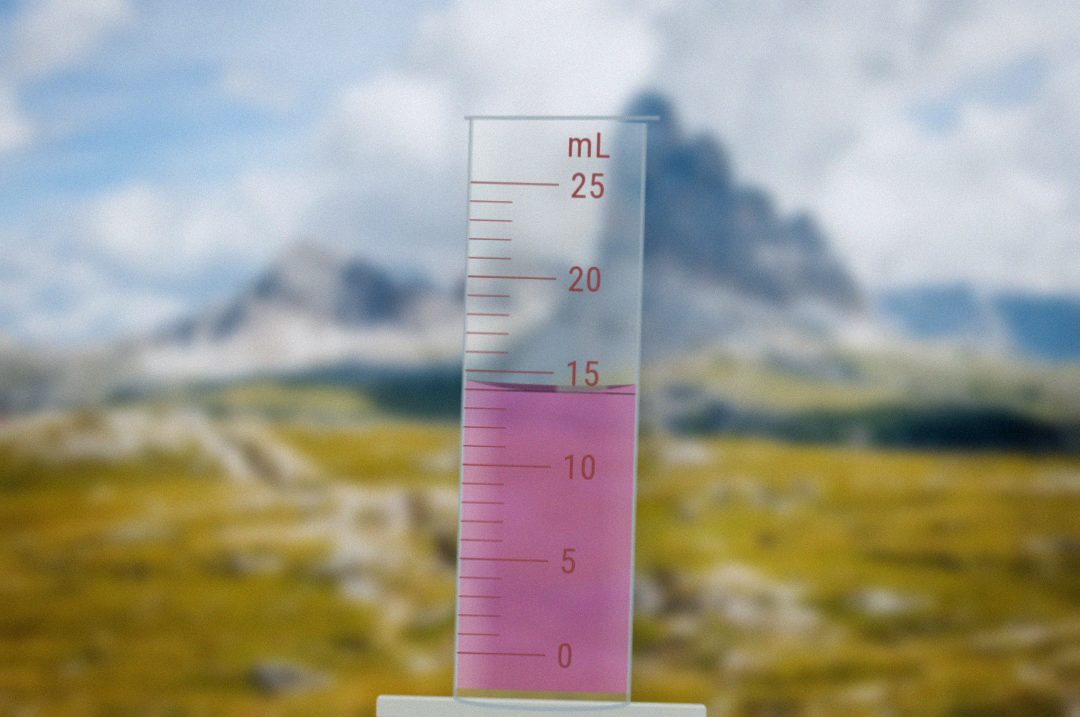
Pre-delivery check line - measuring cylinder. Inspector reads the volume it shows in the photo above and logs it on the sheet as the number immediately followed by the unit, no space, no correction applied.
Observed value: 14mL
